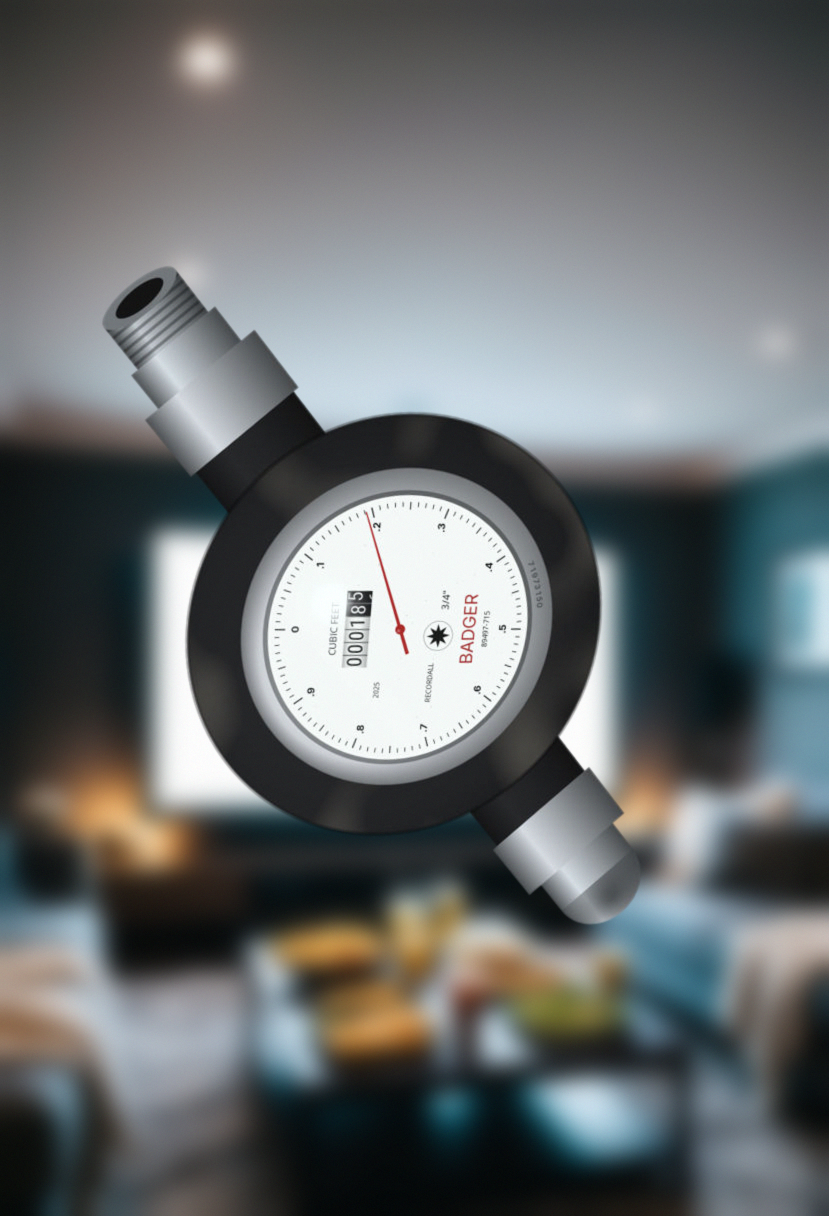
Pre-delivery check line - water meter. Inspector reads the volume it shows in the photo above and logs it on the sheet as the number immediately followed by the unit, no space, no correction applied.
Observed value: 185.19ft³
